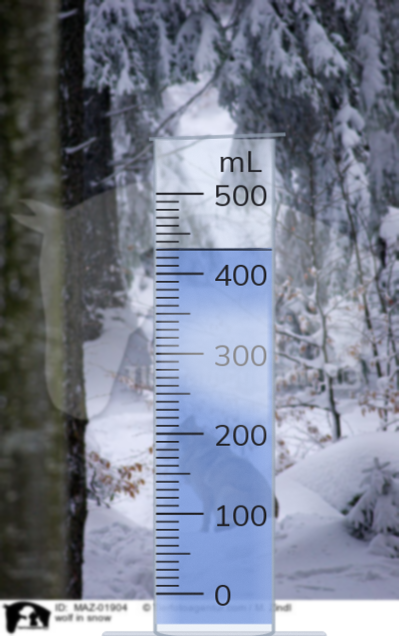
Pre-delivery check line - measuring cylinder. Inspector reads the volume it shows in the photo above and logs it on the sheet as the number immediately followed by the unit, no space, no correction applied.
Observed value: 430mL
